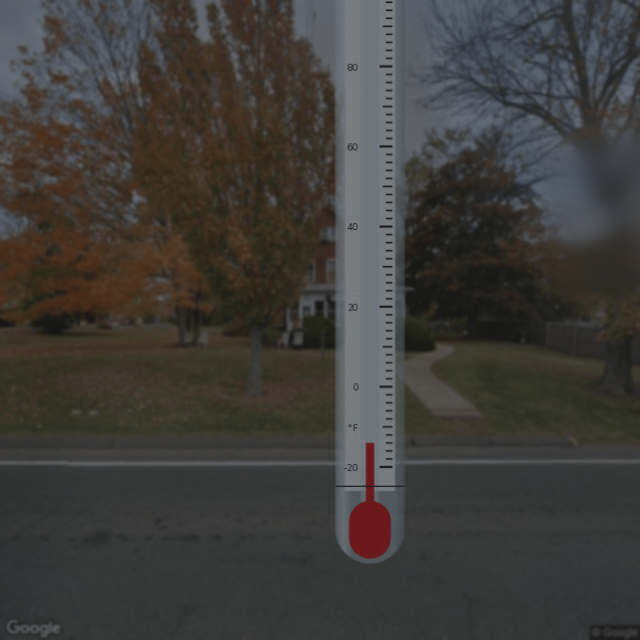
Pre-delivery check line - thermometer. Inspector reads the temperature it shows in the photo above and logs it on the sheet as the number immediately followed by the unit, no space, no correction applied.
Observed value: -14°F
